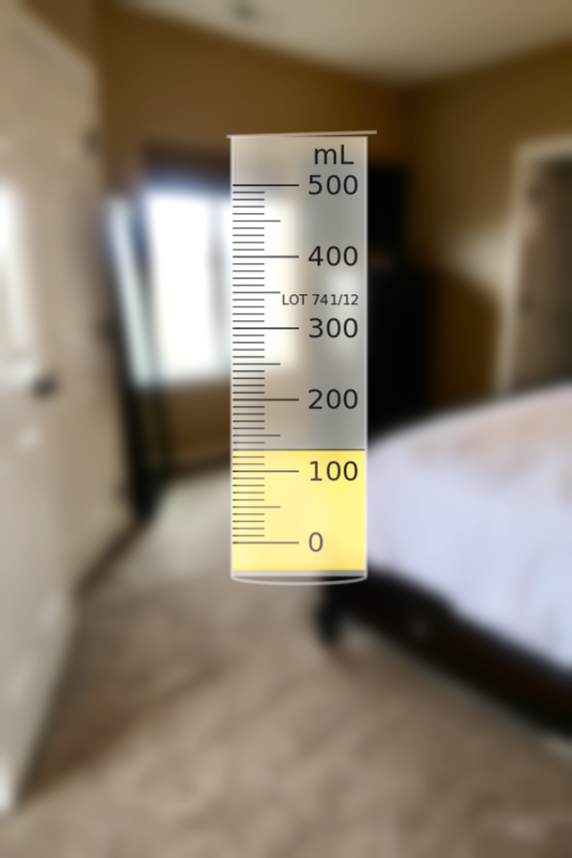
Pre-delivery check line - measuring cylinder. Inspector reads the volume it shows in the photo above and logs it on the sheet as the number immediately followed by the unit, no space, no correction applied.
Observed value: 130mL
